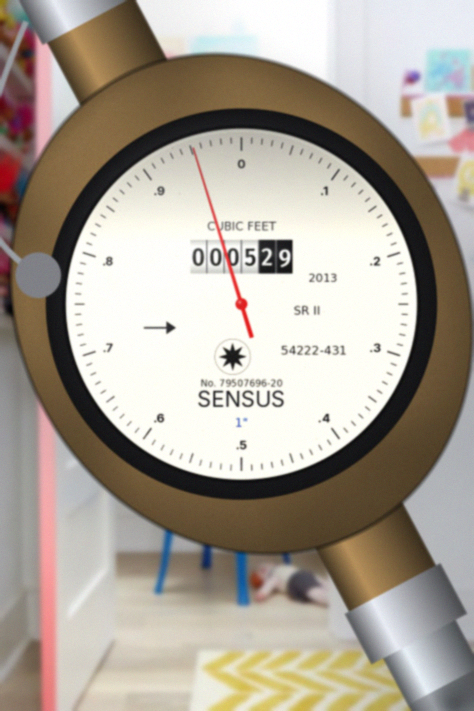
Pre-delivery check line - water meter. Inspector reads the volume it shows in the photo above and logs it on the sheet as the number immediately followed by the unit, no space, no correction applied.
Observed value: 528.95ft³
